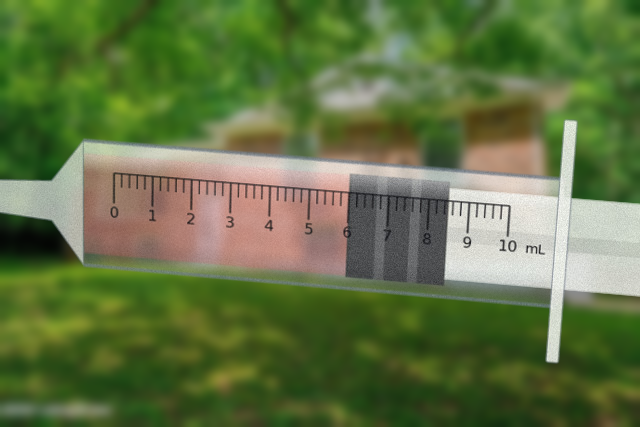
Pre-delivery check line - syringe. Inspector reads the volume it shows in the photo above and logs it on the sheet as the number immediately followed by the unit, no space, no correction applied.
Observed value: 6mL
